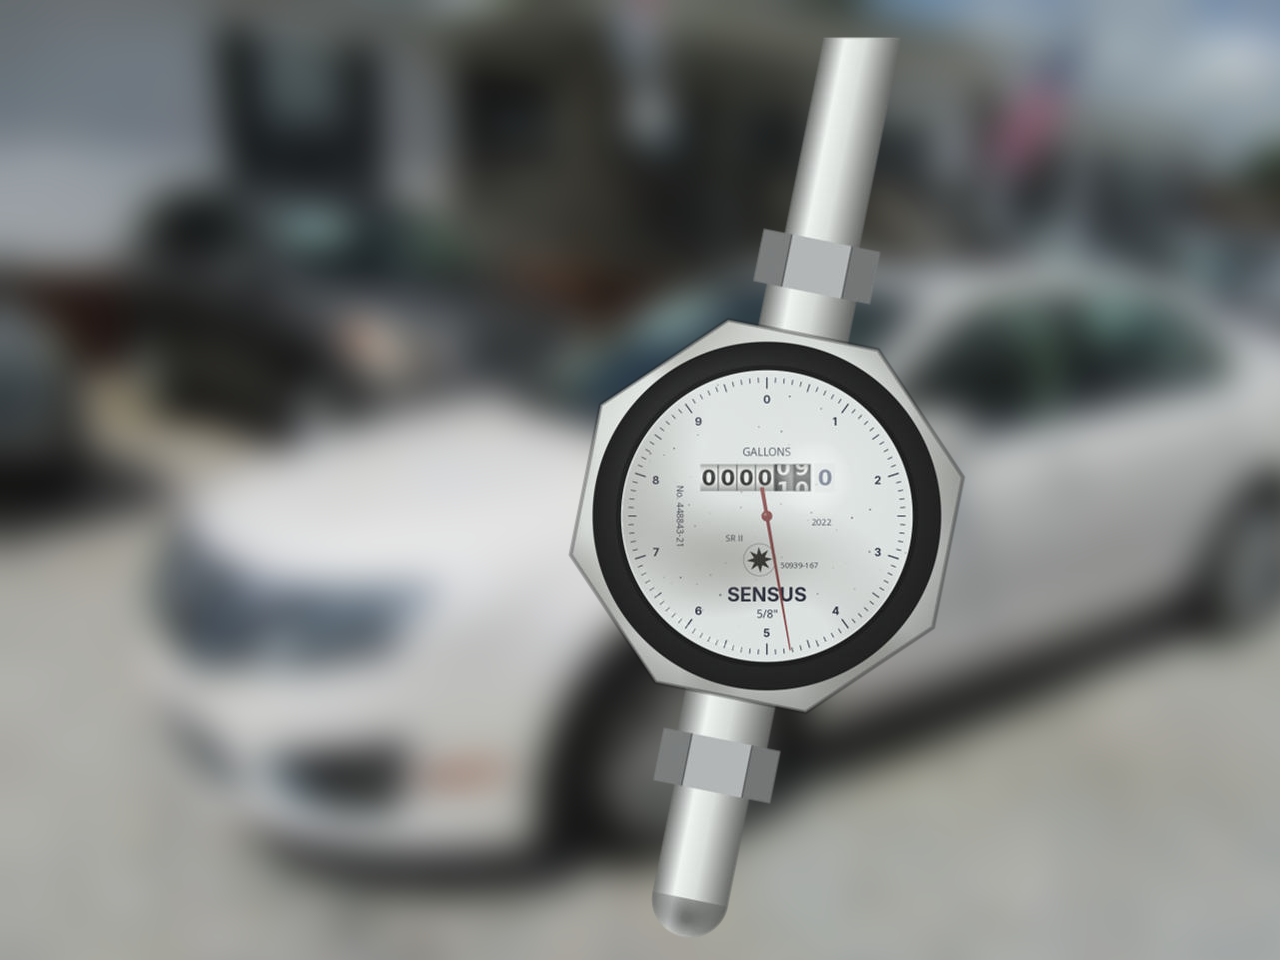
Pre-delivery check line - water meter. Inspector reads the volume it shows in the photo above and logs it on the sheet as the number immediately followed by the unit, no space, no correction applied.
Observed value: 94.7gal
